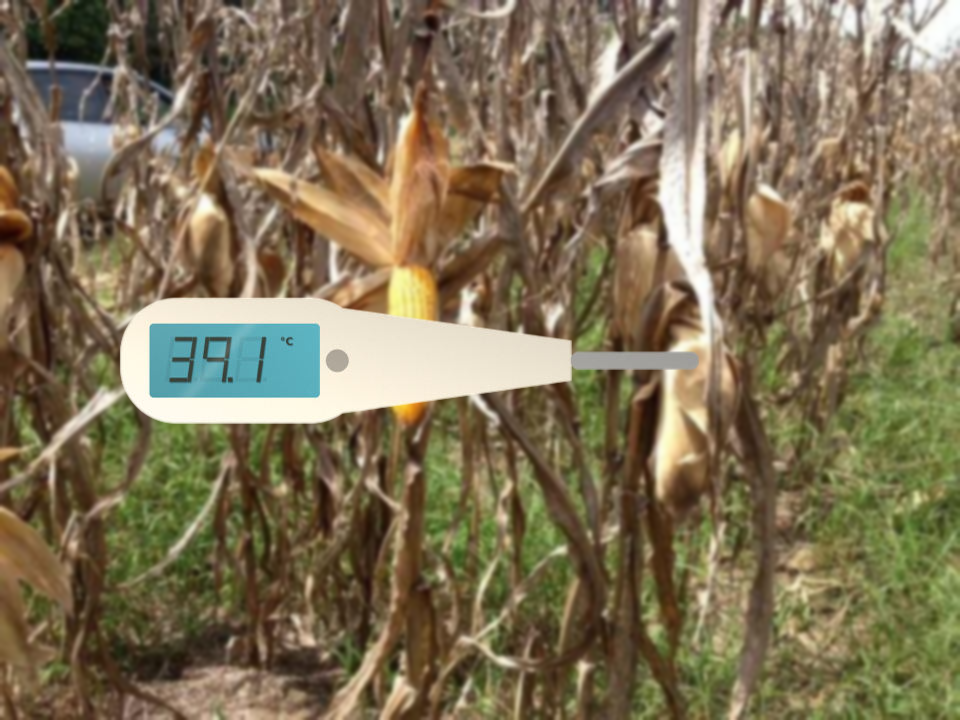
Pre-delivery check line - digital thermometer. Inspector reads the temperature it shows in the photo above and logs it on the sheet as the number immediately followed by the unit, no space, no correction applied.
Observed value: 39.1°C
